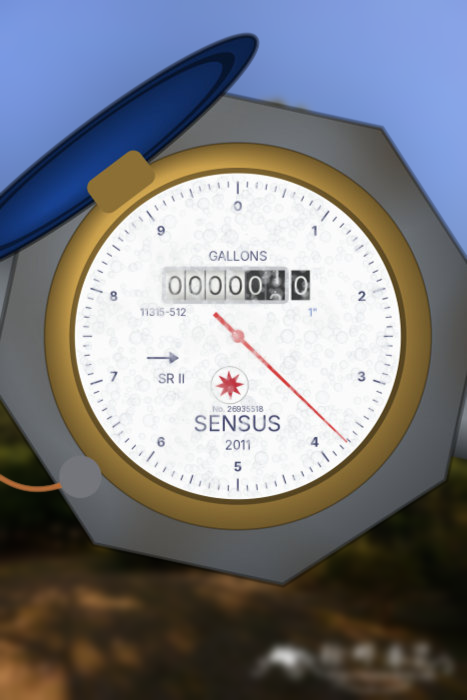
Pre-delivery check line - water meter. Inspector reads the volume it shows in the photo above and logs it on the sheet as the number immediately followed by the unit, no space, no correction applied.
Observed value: 13.7gal
